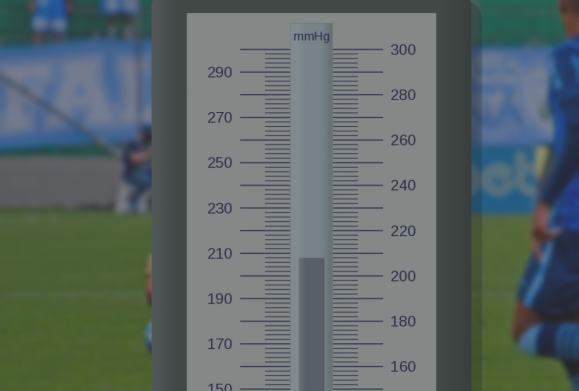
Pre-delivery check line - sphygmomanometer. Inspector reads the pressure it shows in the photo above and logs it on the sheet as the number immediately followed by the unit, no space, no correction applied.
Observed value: 208mmHg
